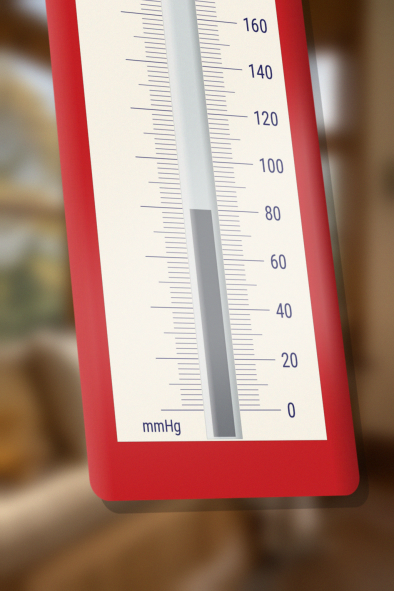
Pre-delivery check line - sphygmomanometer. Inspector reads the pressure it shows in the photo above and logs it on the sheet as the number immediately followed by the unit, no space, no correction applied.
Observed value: 80mmHg
